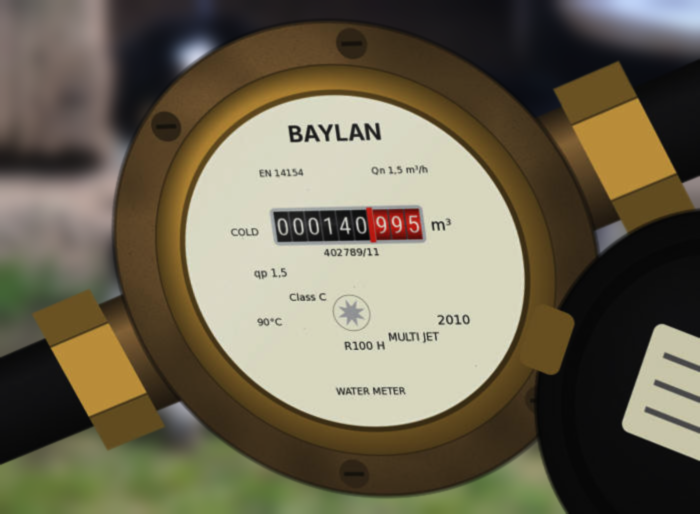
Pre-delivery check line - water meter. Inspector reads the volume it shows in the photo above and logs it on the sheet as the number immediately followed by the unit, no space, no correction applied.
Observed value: 140.995m³
